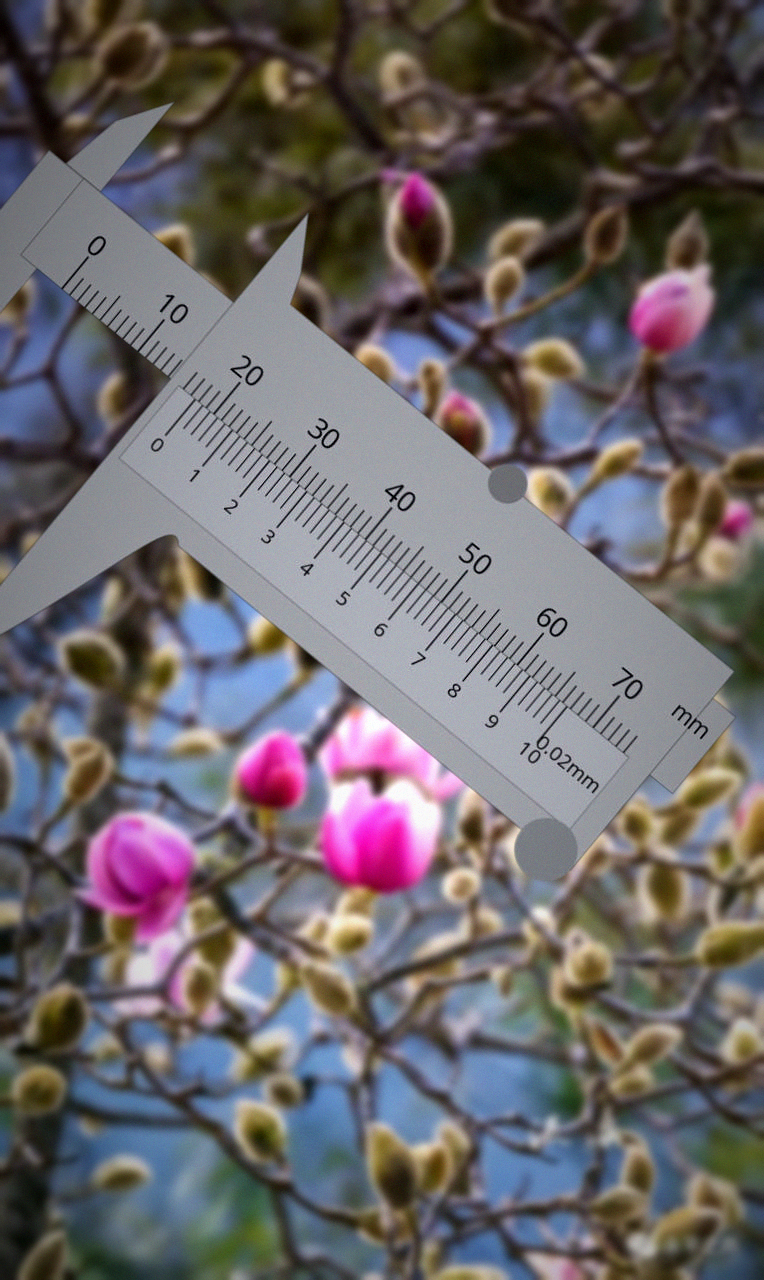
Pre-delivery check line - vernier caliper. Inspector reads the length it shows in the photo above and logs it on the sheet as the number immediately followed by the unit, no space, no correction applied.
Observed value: 17.6mm
